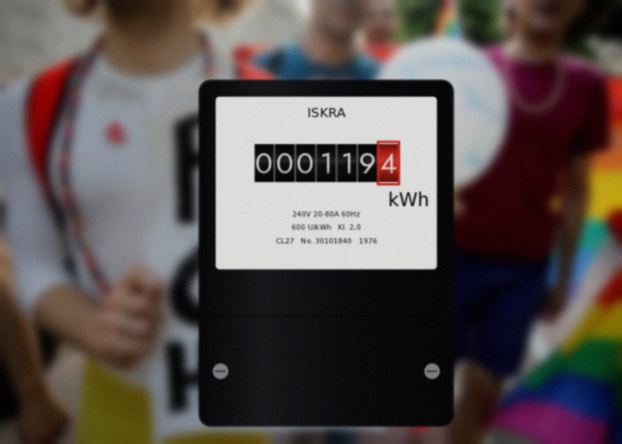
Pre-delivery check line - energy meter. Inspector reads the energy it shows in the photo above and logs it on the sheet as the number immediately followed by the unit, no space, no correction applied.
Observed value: 119.4kWh
